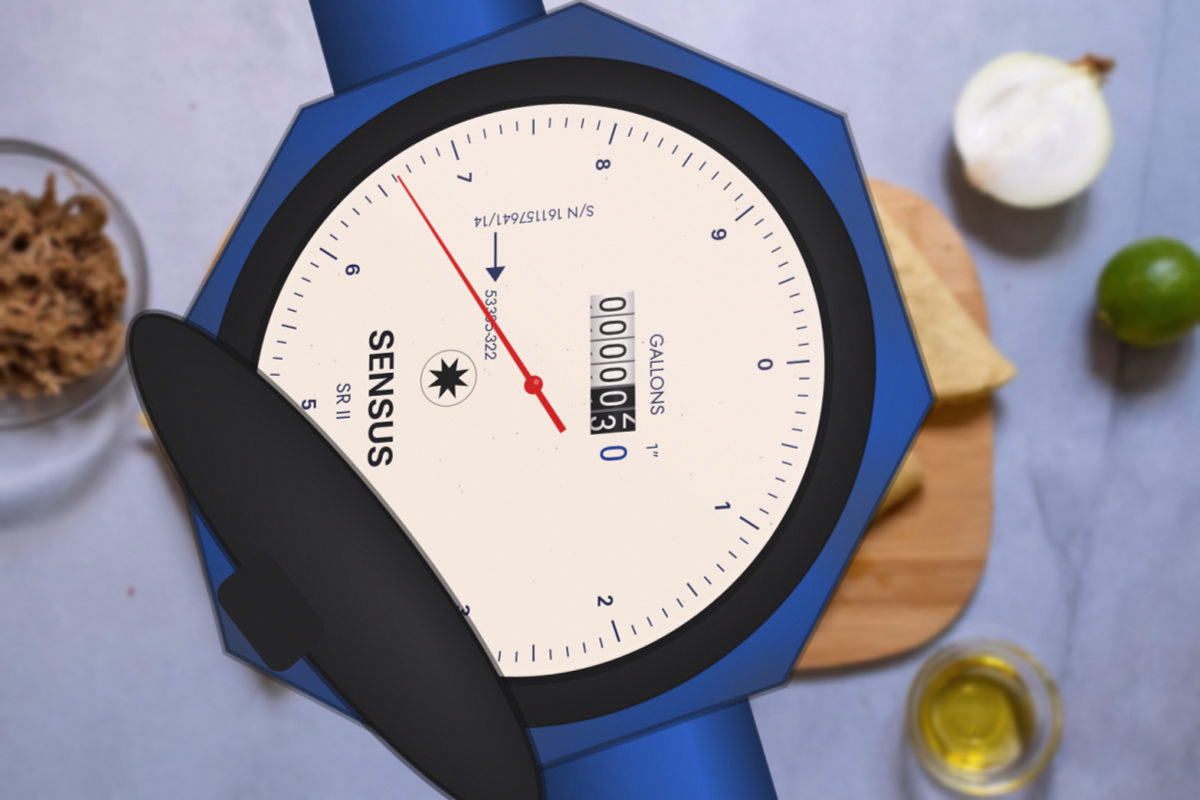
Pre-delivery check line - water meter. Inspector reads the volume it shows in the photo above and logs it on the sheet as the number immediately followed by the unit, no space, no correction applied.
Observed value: 26.6gal
